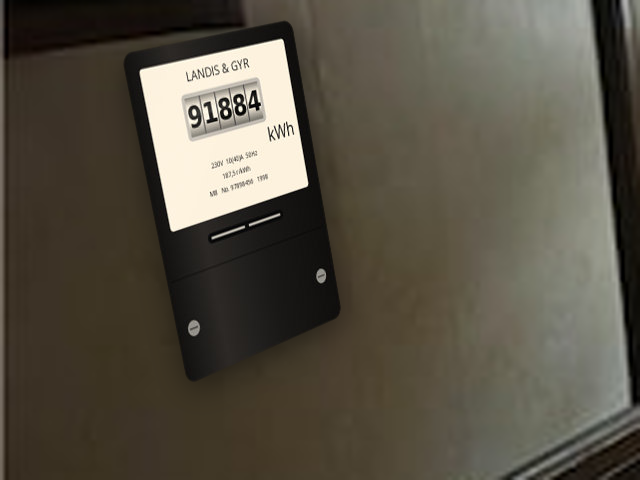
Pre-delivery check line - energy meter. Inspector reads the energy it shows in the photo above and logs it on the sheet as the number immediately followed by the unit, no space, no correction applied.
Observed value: 91884kWh
